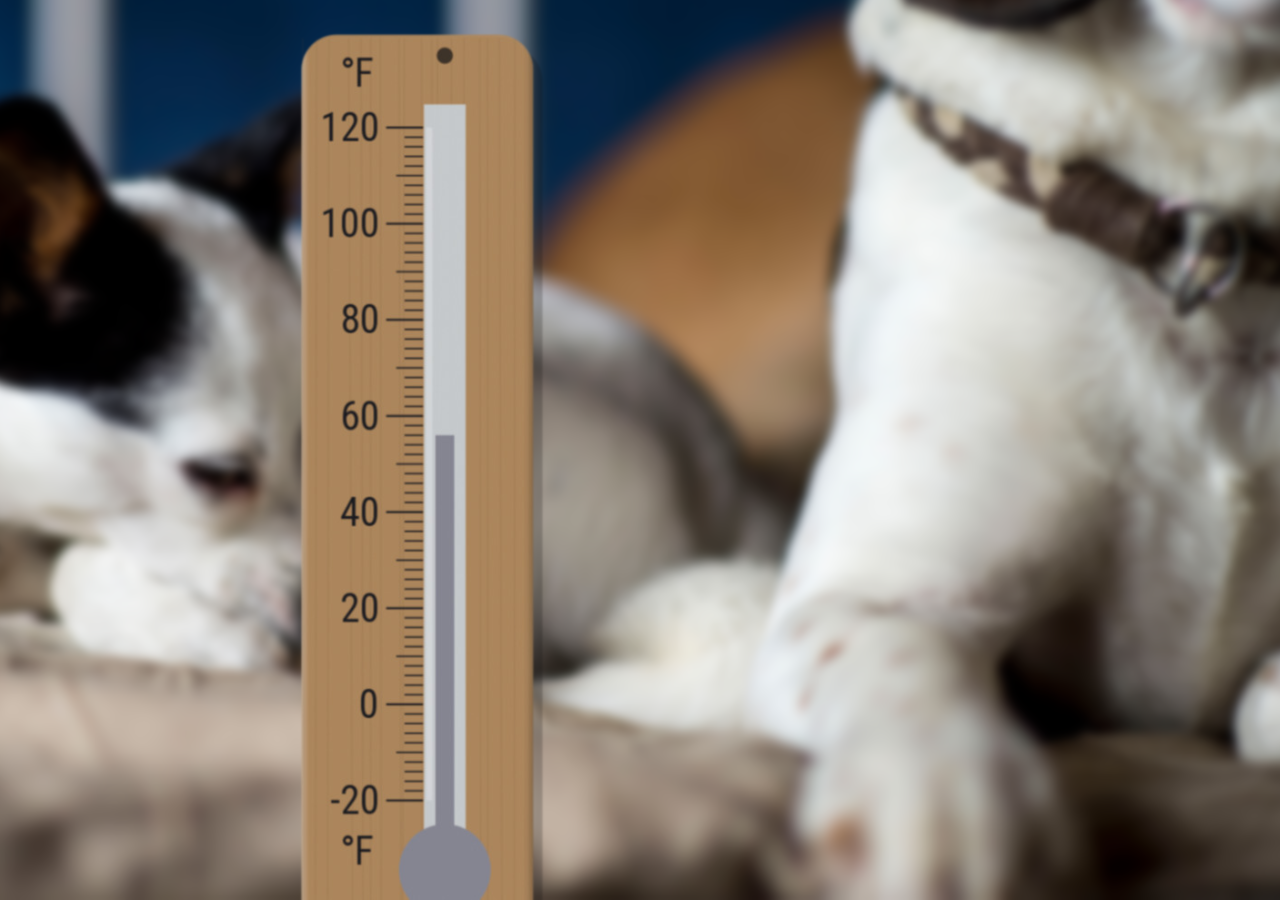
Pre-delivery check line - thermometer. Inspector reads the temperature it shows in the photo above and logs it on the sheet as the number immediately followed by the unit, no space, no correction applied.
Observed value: 56°F
